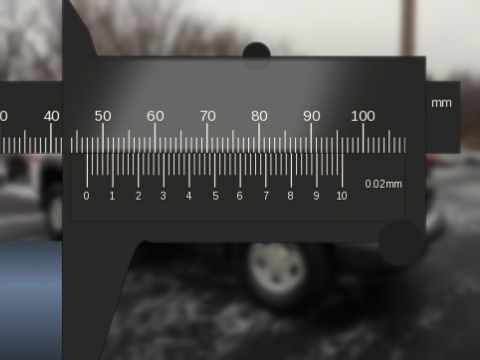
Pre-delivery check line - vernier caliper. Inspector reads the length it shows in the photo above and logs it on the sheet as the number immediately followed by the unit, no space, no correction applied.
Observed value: 47.0mm
